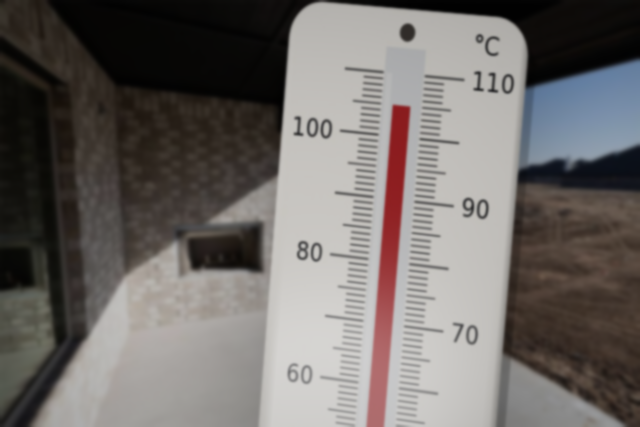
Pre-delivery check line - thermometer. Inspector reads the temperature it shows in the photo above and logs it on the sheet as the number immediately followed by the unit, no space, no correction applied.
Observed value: 105°C
